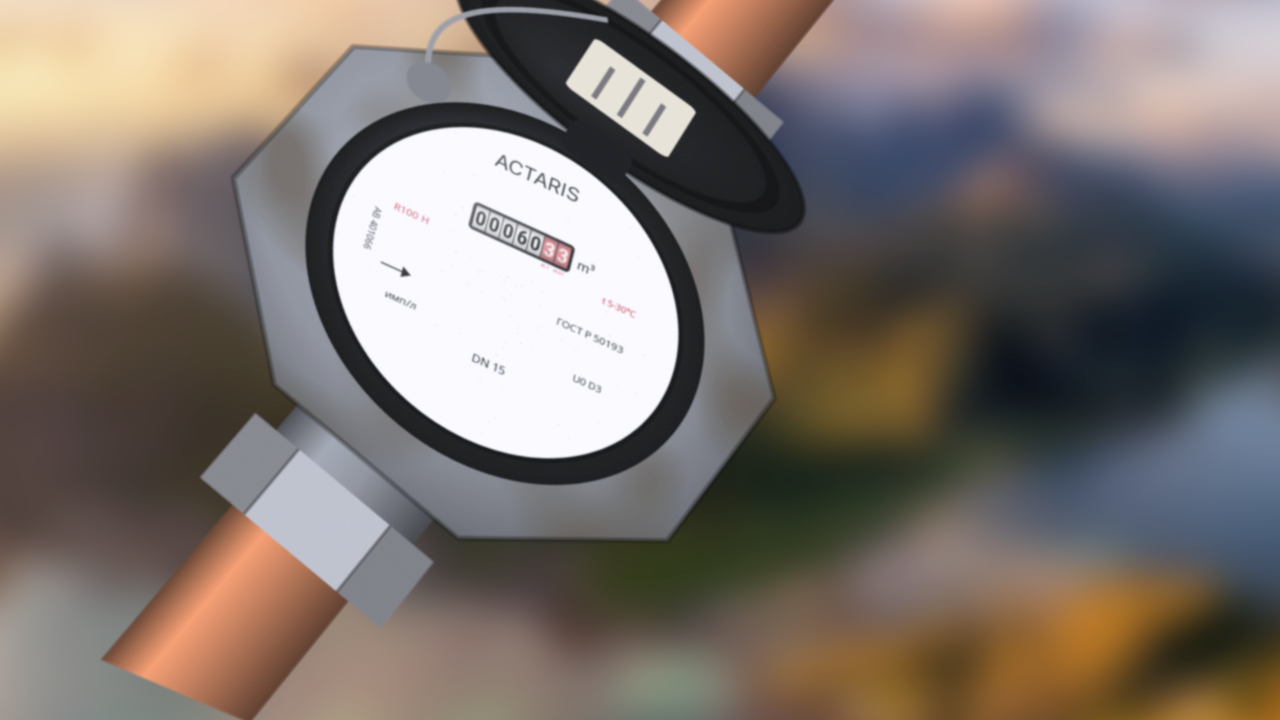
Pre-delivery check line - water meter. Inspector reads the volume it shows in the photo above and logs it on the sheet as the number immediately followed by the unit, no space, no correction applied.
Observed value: 60.33m³
